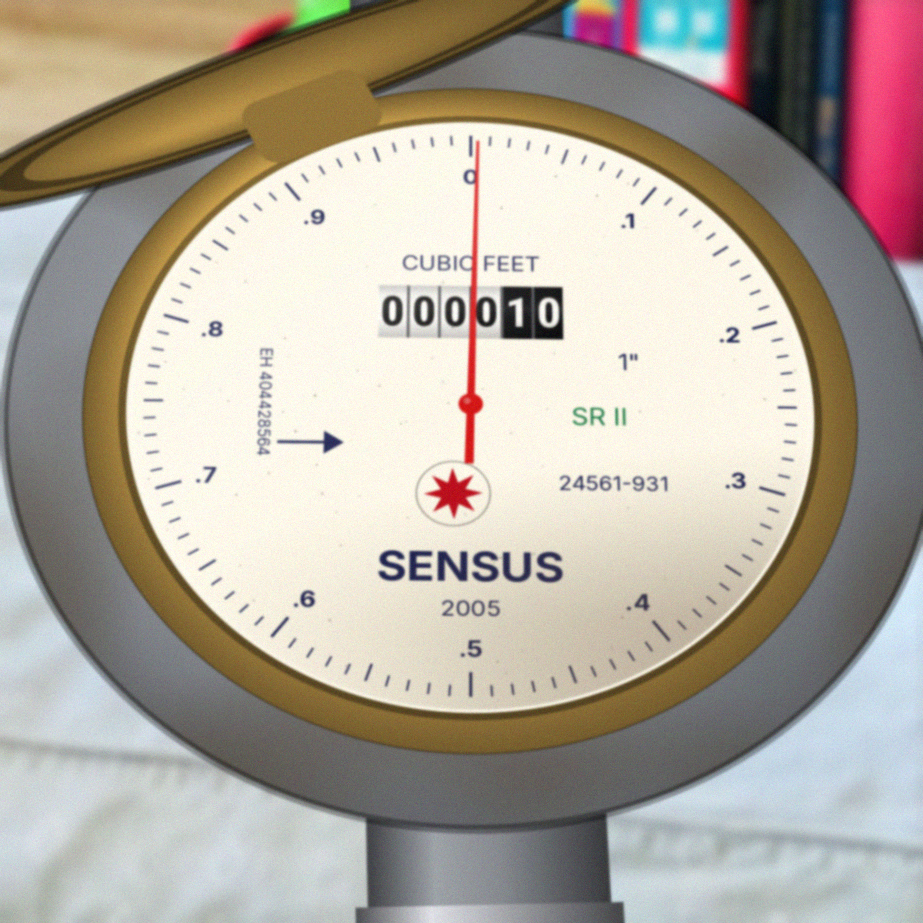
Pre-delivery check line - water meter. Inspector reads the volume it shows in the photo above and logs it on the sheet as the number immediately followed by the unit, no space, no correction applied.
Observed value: 10.00ft³
